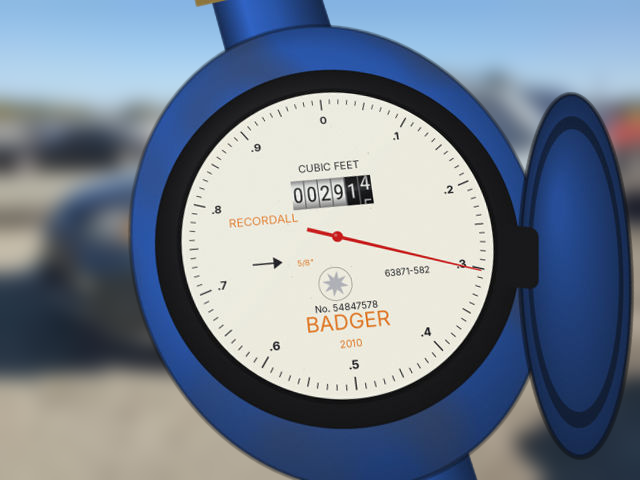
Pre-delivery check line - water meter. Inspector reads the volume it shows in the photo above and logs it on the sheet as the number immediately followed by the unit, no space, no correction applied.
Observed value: 2914.30ft³
